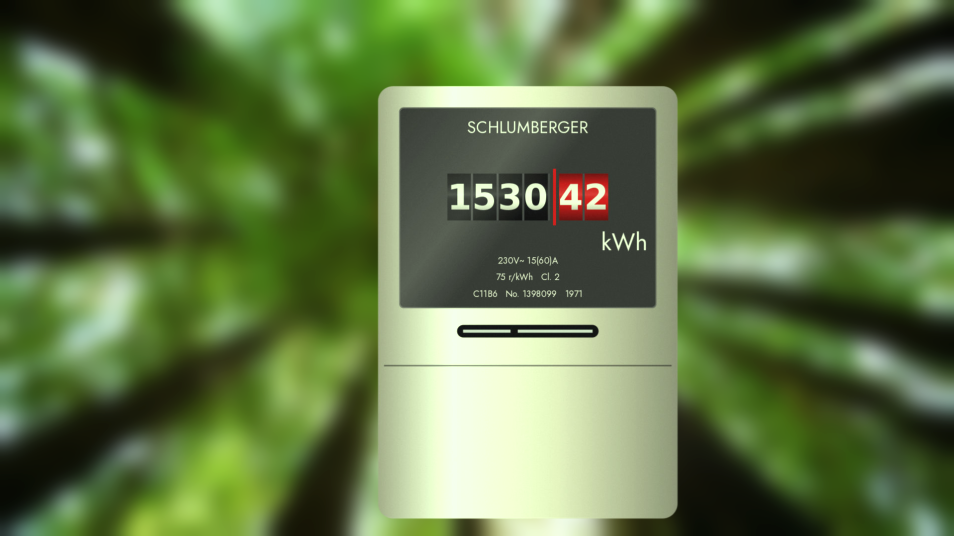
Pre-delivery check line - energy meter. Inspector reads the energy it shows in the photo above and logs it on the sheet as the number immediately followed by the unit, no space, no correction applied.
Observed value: 1530.42kWh
